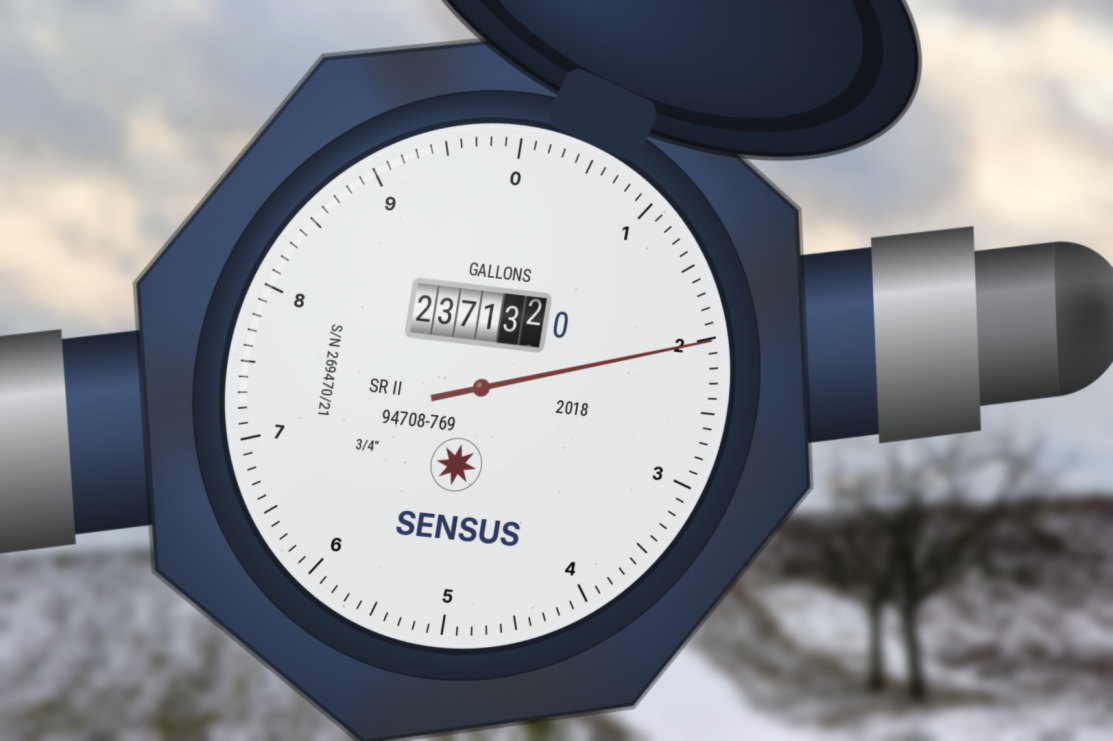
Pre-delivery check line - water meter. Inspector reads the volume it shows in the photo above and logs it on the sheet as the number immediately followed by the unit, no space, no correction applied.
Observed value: 2371322.0gal
